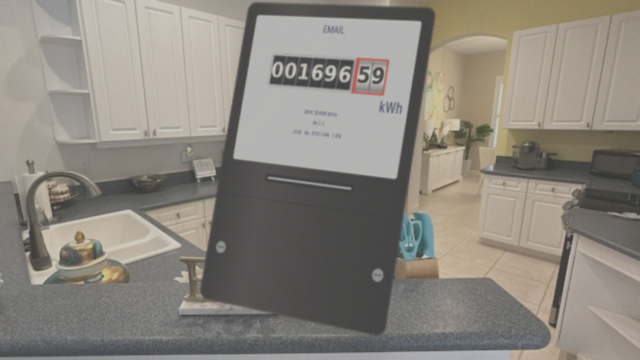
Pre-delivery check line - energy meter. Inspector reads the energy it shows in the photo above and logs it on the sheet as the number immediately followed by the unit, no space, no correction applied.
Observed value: 1696.59kWh
